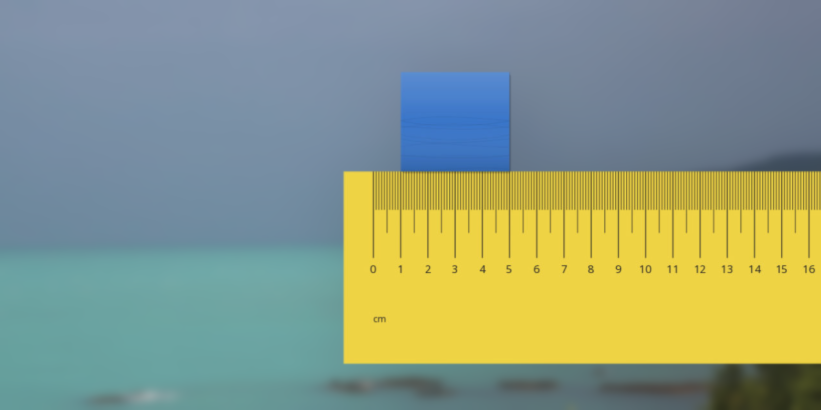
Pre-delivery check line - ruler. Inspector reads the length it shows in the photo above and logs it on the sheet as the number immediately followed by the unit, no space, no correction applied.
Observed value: 4cm
